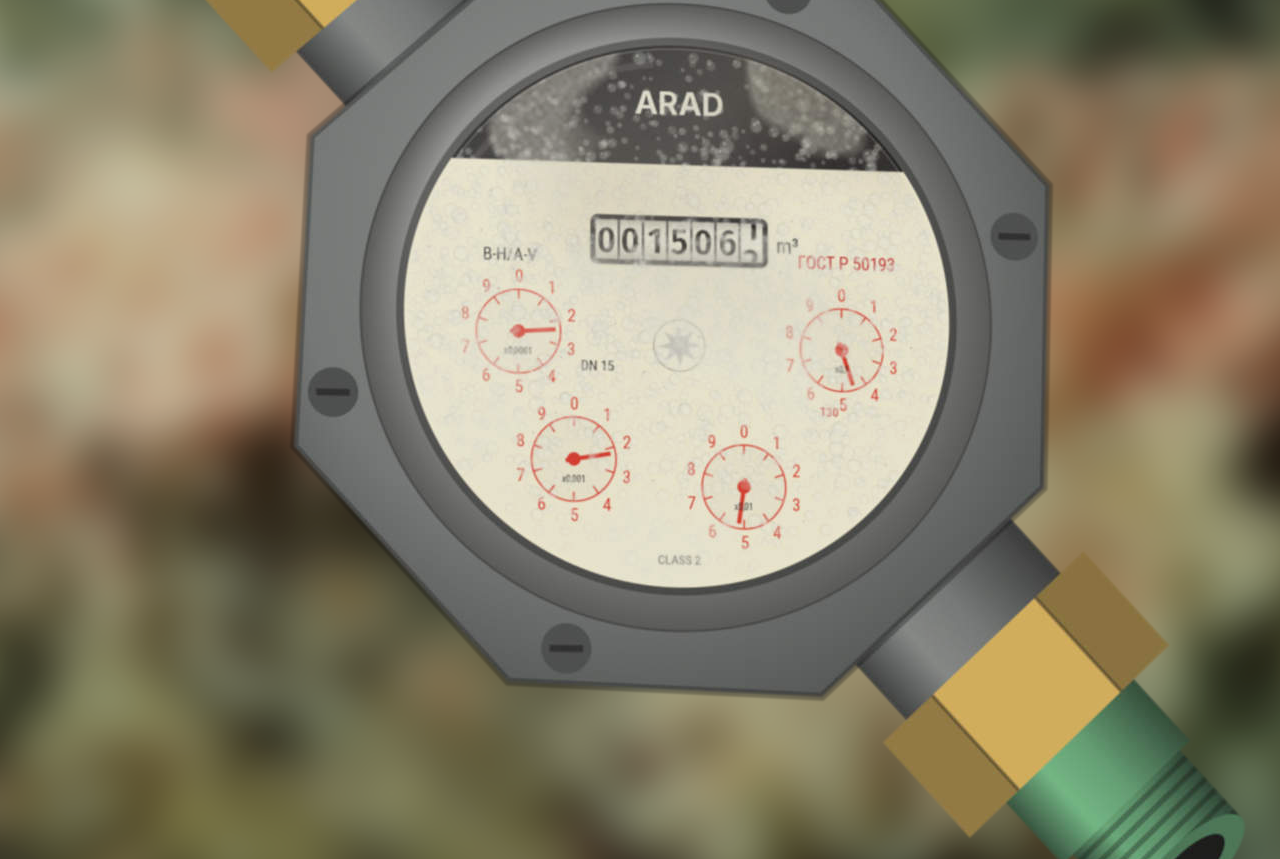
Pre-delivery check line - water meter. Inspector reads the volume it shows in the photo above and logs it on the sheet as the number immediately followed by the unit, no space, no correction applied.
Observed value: 15061.4522m³
